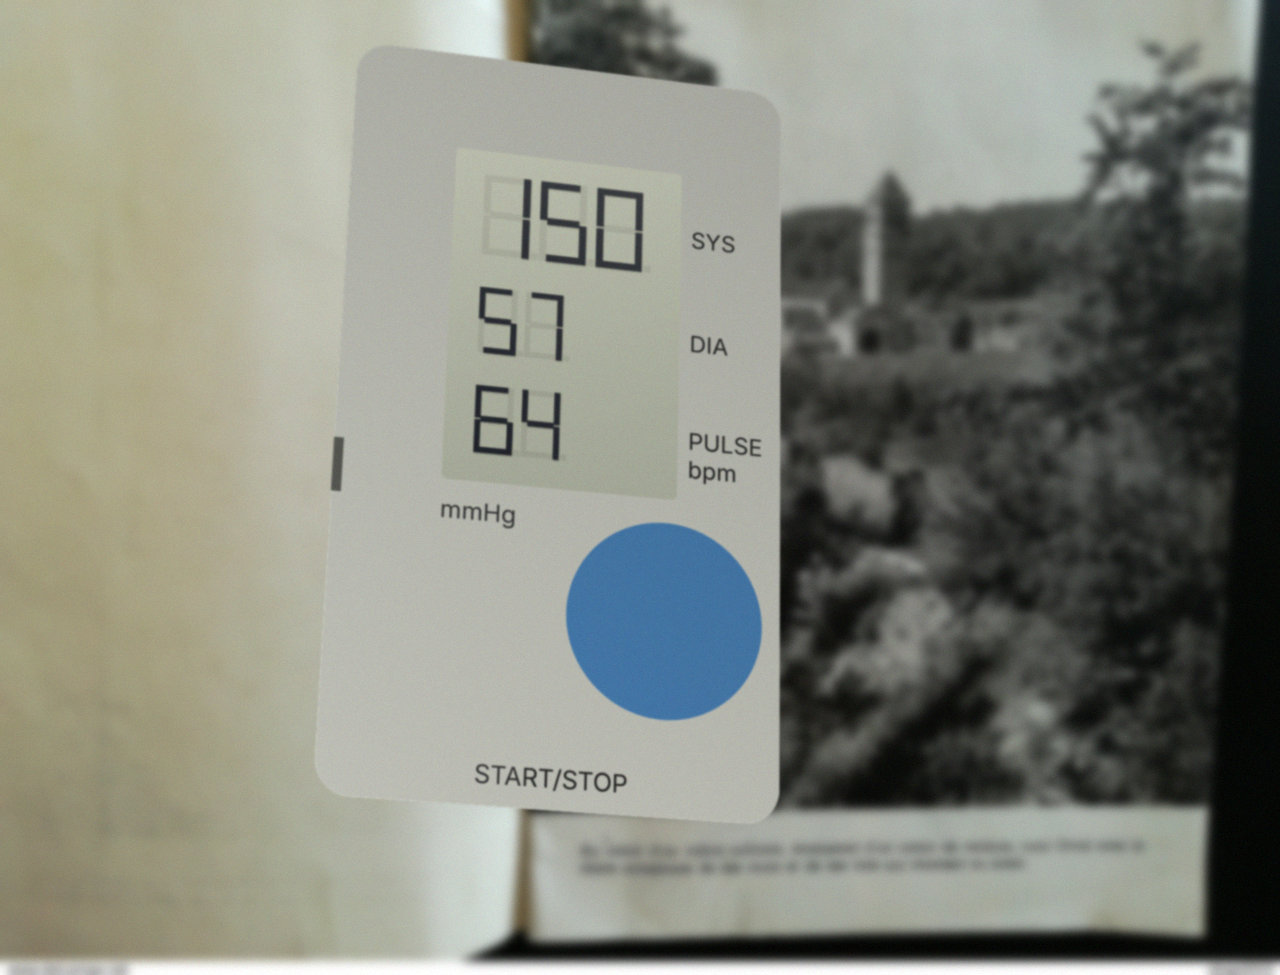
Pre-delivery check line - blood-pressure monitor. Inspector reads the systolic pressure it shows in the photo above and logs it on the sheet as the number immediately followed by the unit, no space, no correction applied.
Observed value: 150mmHg
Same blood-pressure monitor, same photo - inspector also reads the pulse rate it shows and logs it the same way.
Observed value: 64bpm
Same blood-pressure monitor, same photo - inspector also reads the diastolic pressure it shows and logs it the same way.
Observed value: 57mmHg
